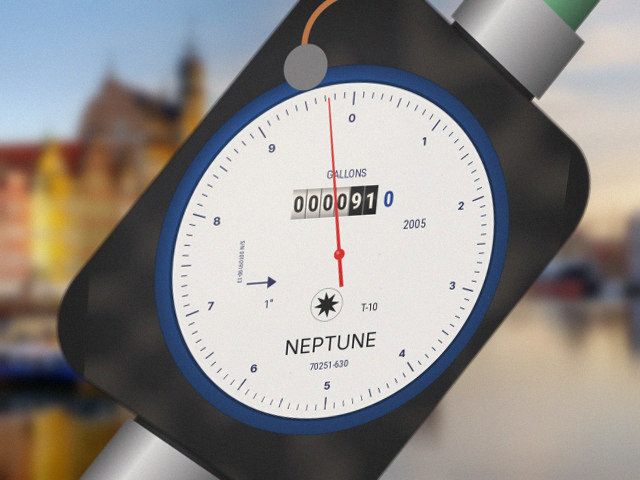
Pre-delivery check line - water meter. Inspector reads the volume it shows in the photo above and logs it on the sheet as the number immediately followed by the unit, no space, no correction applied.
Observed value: 909.7gal
